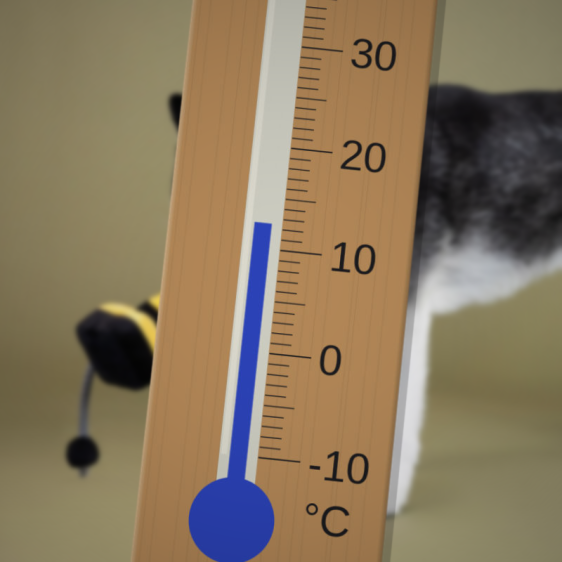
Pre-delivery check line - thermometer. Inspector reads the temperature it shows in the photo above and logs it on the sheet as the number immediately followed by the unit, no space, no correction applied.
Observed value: 12.5°C
